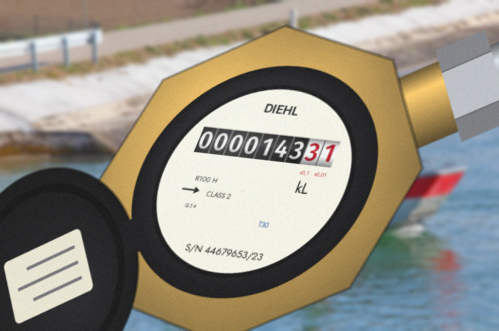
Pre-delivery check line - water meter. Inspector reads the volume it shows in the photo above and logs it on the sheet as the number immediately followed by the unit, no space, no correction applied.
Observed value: 143.31kL
